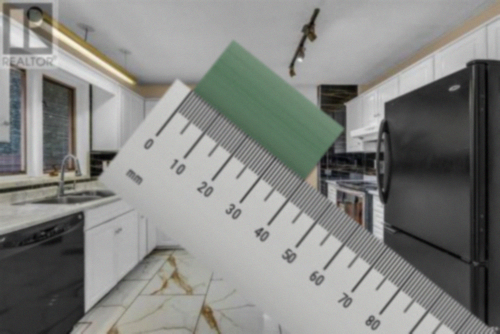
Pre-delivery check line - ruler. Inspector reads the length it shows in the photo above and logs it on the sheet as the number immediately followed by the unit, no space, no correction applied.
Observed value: 40mm
